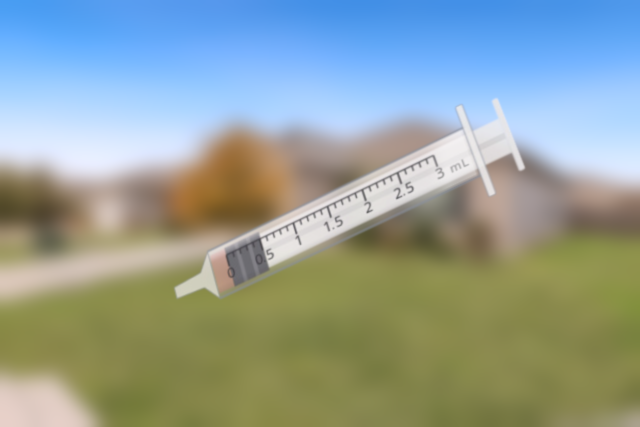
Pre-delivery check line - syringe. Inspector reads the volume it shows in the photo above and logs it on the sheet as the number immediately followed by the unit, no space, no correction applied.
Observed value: 0mL
